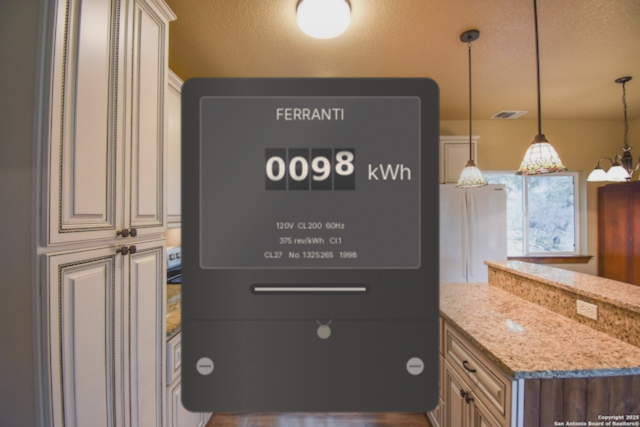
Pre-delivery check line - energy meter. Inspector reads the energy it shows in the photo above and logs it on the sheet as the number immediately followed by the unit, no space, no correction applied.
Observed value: 98kWh
